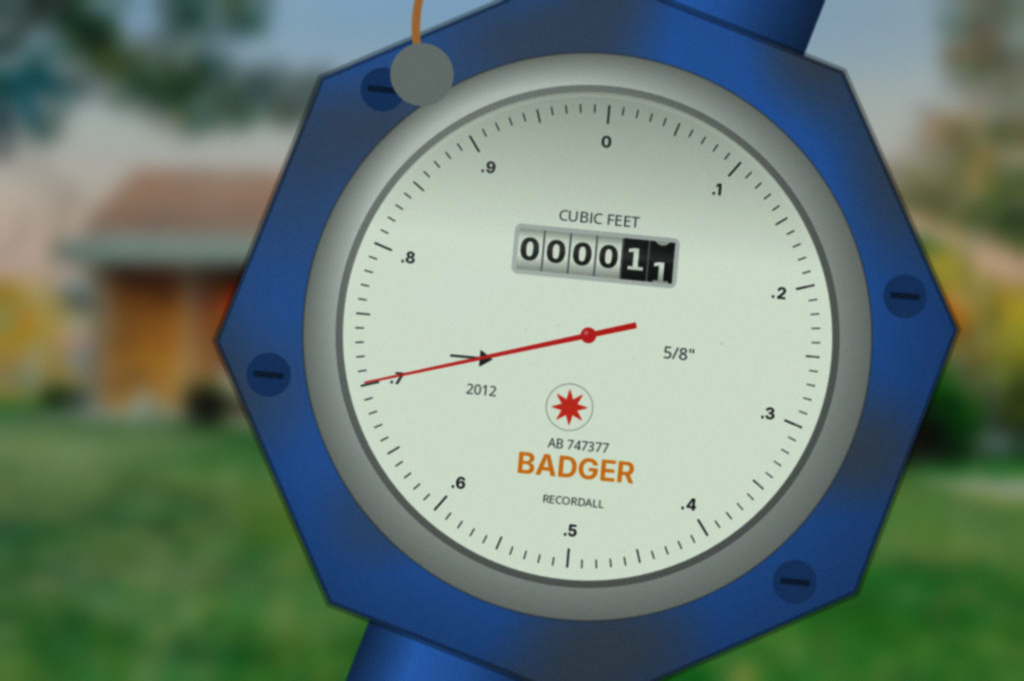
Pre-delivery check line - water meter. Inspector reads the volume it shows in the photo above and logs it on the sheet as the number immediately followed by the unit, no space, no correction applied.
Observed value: 10.70ft³
